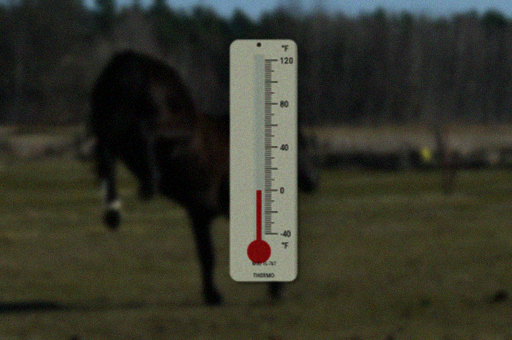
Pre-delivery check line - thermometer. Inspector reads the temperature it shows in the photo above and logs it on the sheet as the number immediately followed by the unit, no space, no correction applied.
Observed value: 0°F
